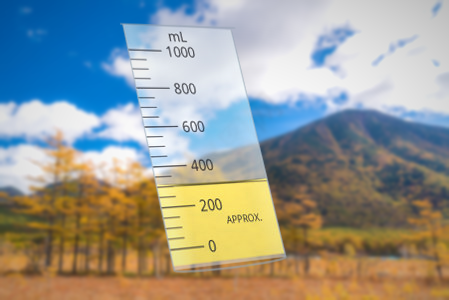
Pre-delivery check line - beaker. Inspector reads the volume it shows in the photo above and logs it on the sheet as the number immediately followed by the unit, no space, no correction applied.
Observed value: 300mL
